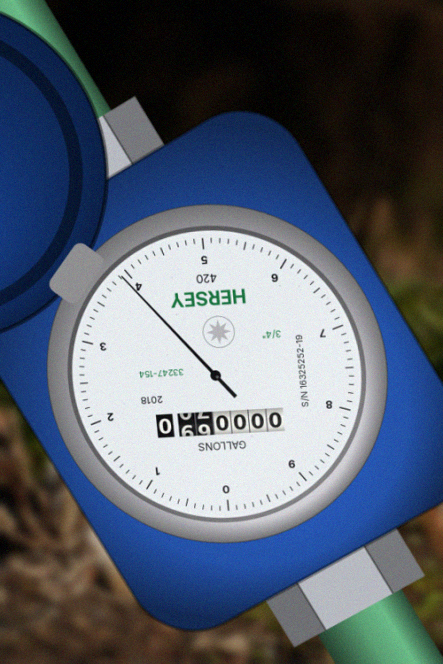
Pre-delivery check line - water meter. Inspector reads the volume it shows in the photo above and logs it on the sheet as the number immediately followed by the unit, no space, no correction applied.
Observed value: 693.9gal
